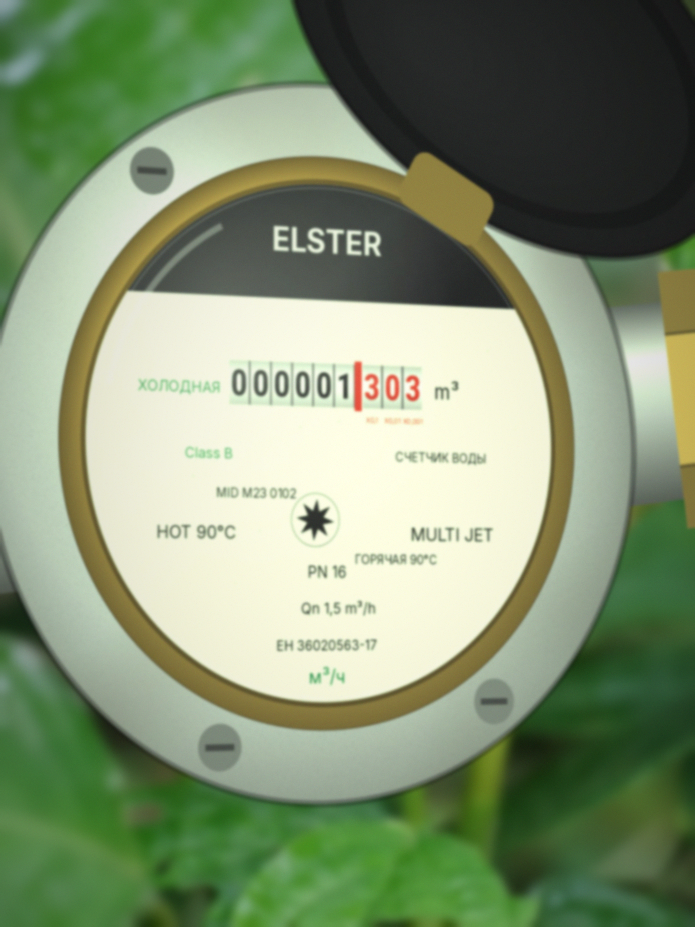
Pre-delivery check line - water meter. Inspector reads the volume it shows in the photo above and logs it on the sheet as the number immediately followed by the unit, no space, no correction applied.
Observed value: 1.303m³
